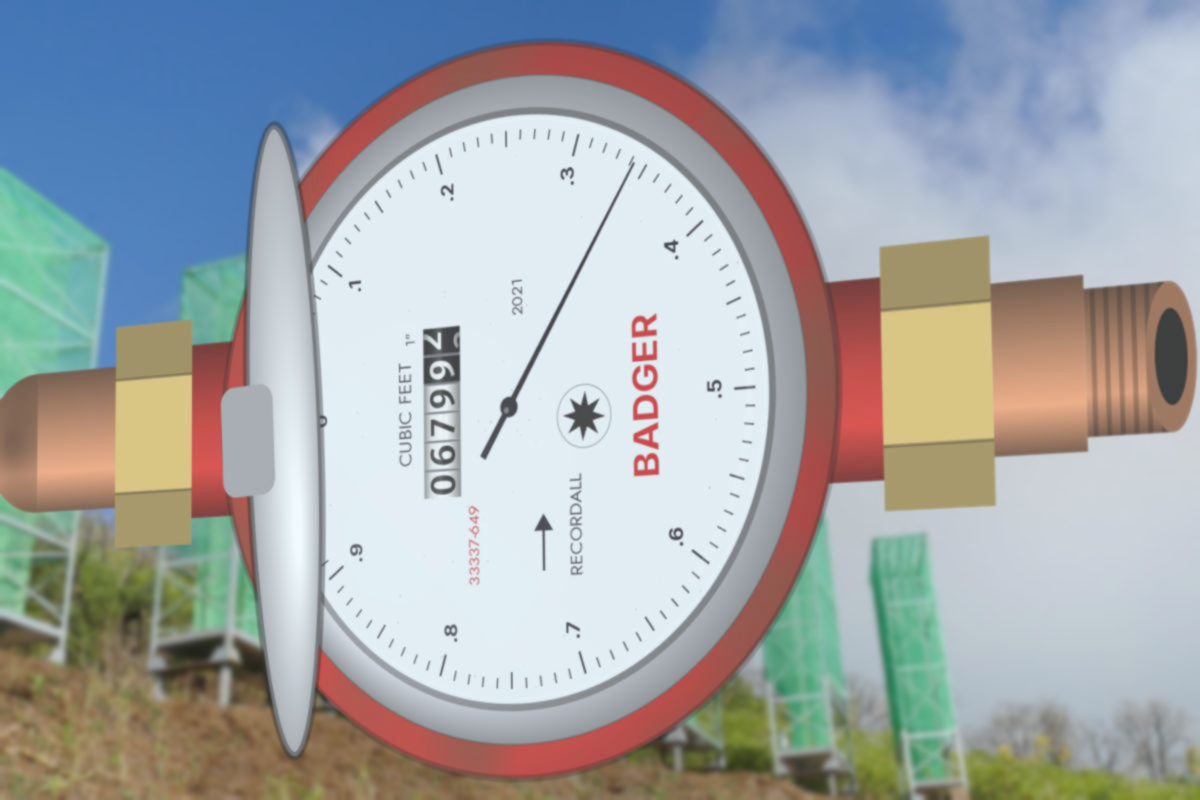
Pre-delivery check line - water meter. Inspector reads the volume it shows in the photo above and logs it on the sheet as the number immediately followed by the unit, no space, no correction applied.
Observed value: 67992.34ft³
